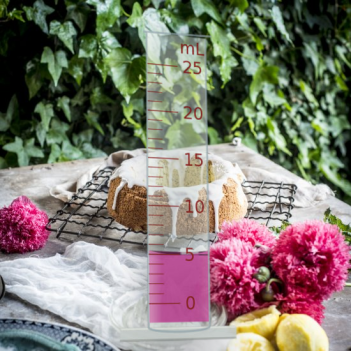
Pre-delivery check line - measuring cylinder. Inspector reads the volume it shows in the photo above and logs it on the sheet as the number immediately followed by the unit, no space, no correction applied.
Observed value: 5mL
